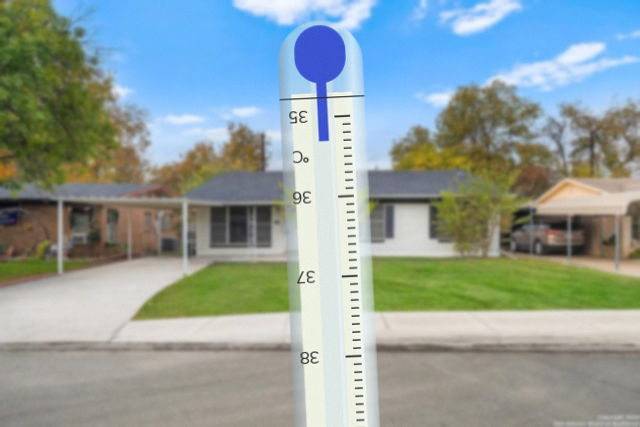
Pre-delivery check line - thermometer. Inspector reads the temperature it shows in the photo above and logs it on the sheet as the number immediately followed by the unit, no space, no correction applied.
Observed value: 35.3°C
